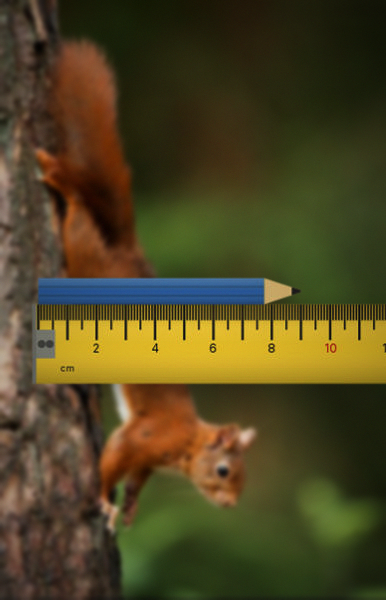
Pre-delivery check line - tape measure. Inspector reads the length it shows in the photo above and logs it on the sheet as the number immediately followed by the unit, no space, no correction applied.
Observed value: 9cm
